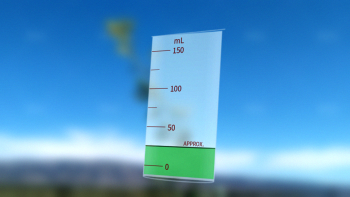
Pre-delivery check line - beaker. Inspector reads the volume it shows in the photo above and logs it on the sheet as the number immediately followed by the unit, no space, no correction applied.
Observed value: 25mL
